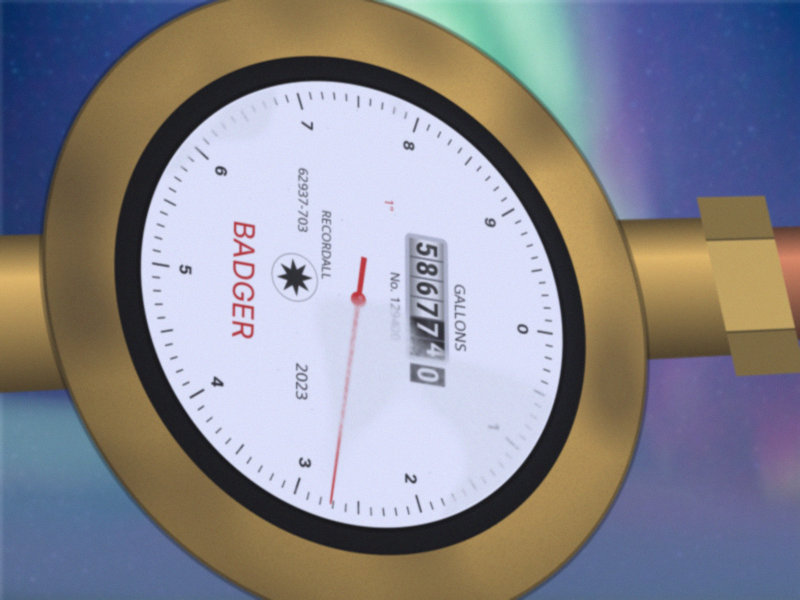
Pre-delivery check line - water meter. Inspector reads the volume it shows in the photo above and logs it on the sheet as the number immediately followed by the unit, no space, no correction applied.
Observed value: 5867742.7gal
